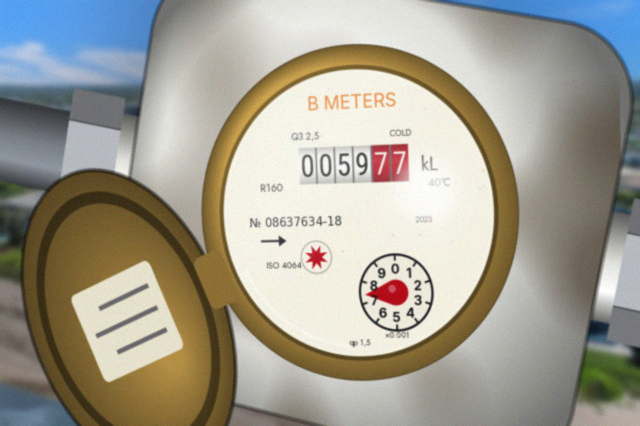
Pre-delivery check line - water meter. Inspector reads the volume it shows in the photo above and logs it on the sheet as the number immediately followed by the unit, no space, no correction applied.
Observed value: 59.777kL
